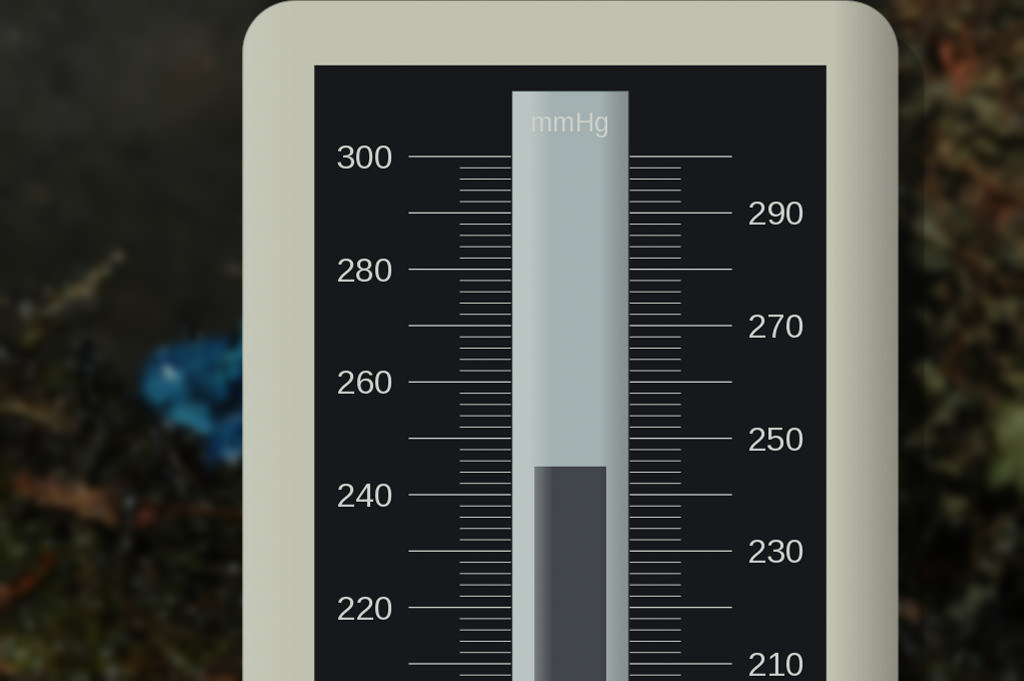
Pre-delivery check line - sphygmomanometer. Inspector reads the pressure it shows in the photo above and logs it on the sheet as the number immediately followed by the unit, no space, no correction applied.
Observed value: 245mmHg
